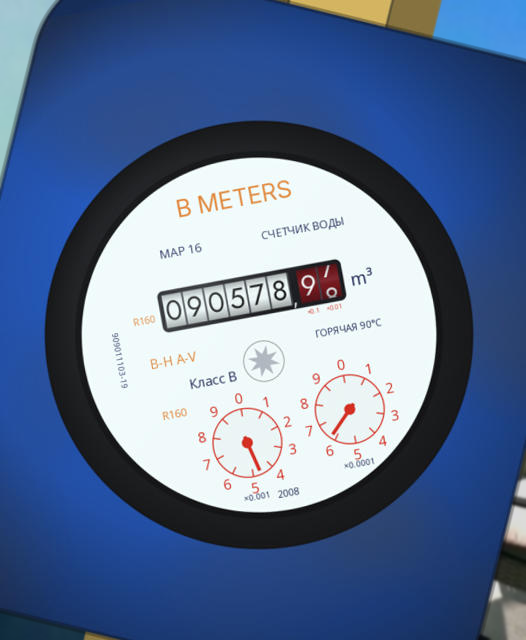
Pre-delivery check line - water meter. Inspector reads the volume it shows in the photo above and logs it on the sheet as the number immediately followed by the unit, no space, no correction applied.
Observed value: 90578.9746m³
